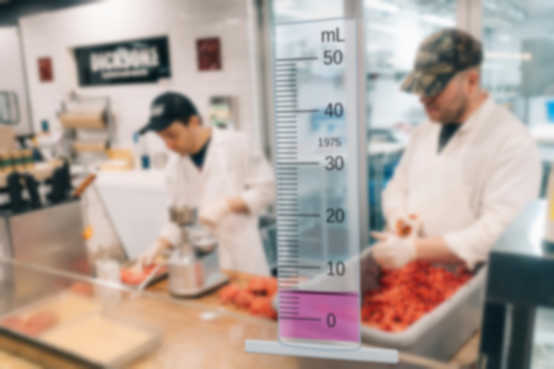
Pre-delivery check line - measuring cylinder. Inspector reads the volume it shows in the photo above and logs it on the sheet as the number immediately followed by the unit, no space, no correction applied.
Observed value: 5mL
